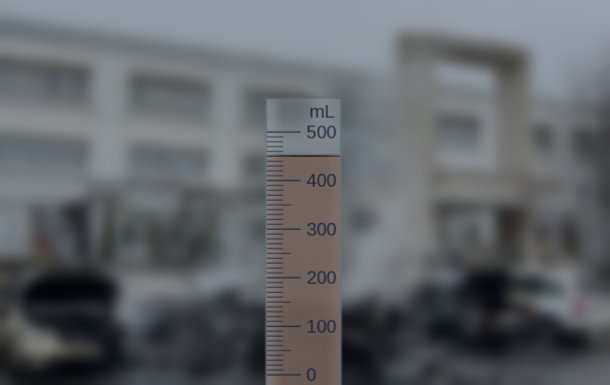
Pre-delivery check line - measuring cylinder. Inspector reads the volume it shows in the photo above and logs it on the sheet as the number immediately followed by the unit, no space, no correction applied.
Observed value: 450mL
